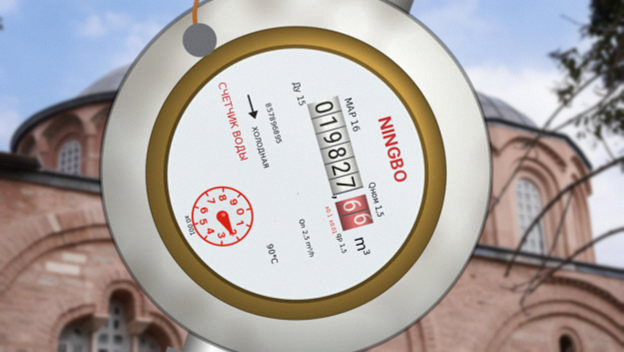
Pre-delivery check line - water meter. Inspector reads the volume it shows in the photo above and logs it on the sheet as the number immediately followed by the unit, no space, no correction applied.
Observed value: 19827.662m³
